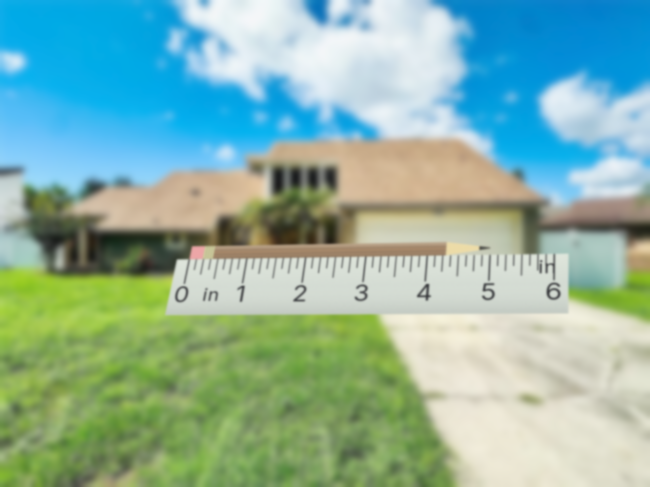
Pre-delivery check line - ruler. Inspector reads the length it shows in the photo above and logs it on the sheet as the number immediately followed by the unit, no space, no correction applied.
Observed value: 5in
